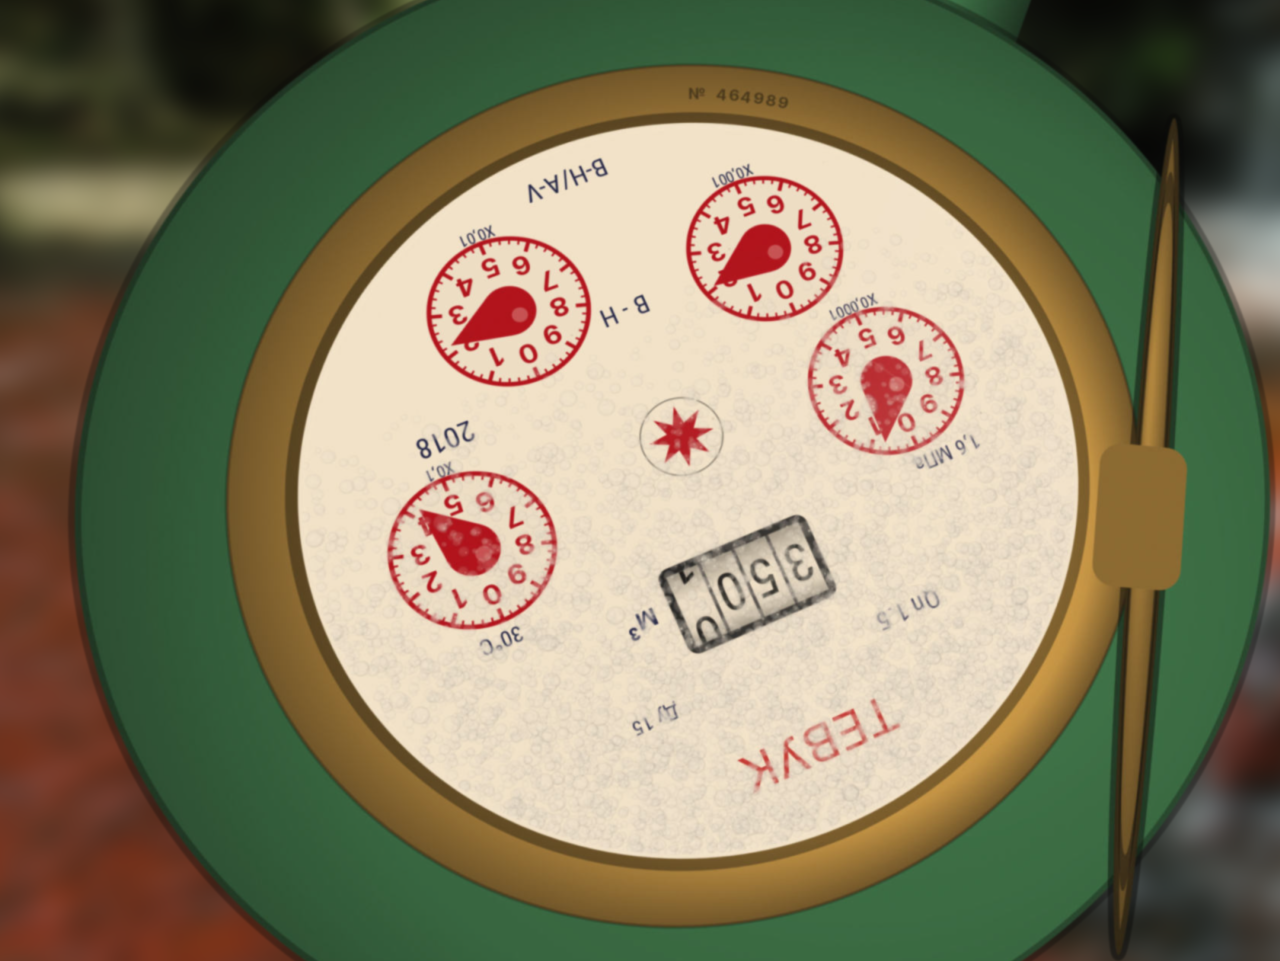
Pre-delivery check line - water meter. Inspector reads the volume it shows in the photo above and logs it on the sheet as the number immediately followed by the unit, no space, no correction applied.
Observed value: 3500.4220m³
